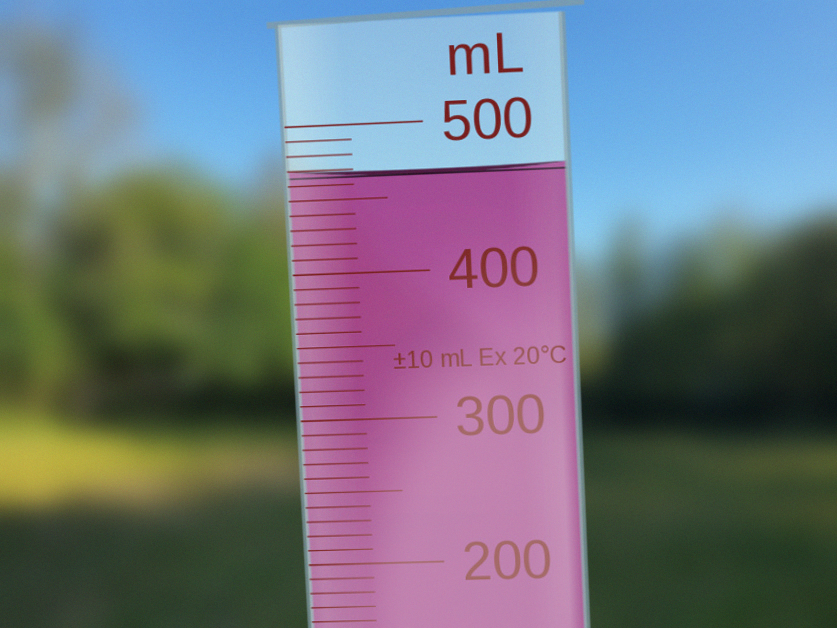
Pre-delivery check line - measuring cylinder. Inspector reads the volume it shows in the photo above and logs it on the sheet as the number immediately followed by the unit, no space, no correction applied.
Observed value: 465mL
